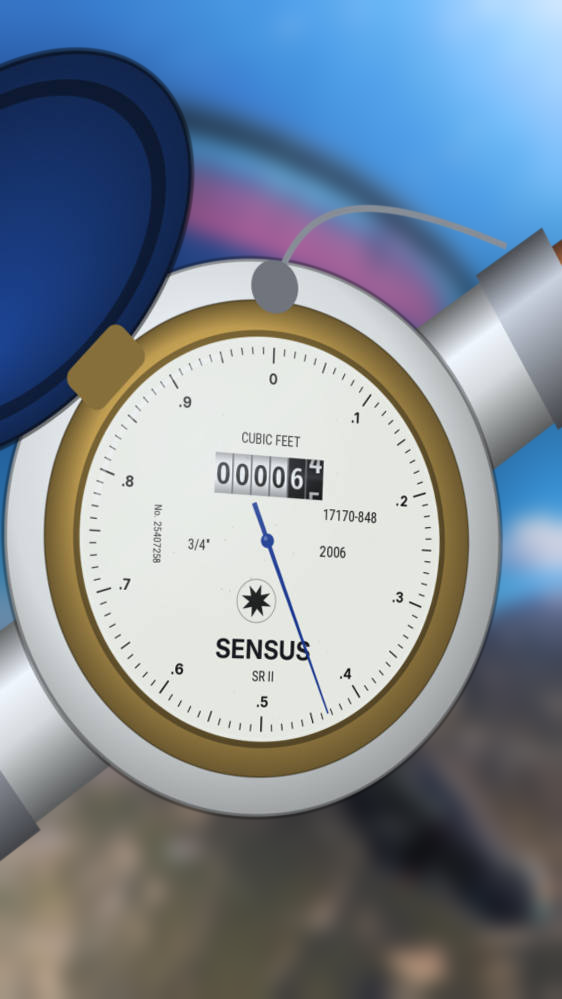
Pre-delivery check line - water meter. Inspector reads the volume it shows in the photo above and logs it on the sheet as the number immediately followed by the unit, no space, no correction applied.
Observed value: 64.43ft³
